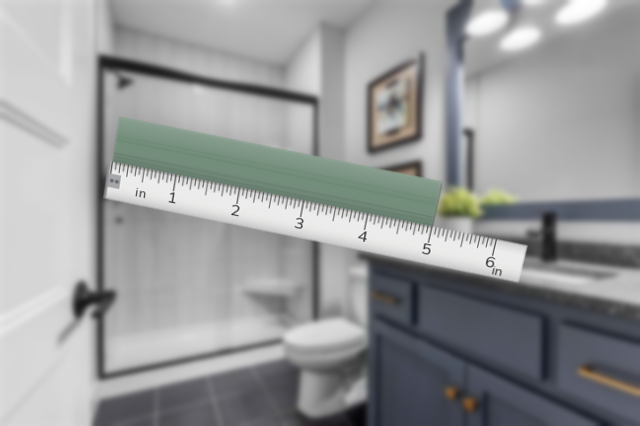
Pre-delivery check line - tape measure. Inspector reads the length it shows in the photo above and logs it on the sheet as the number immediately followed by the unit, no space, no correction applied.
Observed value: 5in
